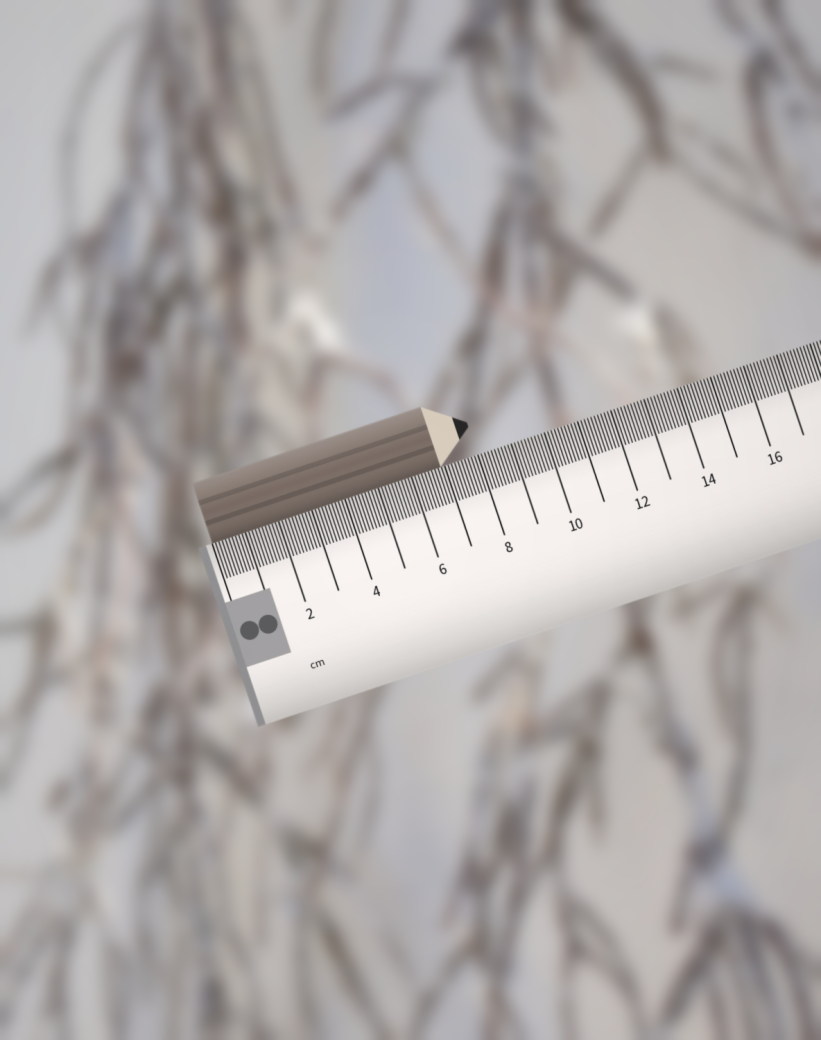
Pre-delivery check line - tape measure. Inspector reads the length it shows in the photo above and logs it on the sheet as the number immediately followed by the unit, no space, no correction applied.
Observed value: 8cm
